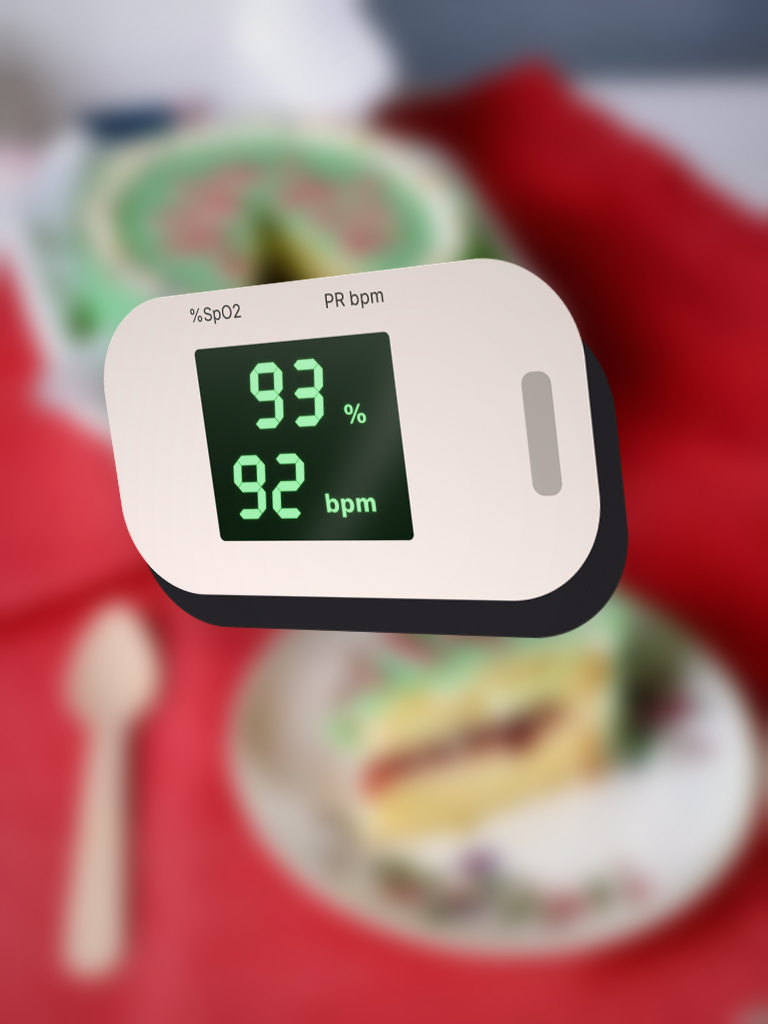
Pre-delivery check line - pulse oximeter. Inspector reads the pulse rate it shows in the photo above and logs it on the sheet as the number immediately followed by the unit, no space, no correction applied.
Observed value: 92bpm
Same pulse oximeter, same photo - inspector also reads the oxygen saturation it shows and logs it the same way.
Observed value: 93%
